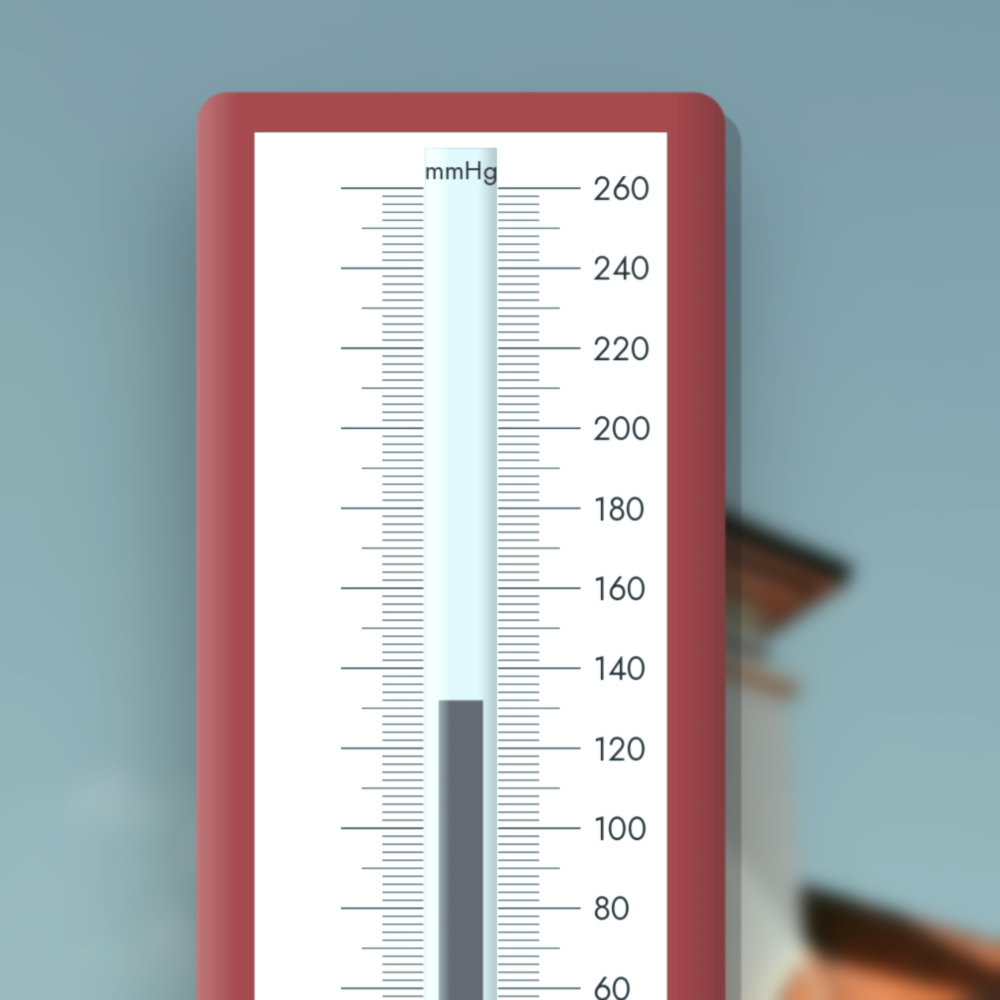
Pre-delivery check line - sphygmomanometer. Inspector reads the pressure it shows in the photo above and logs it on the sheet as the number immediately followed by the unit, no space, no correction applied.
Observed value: 132mmHg
